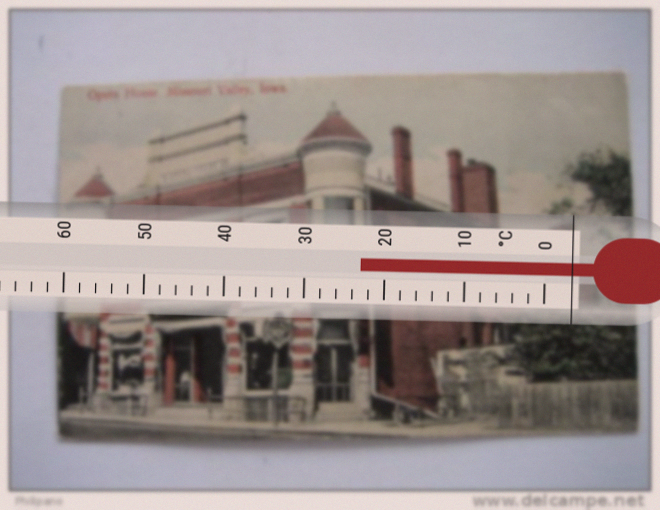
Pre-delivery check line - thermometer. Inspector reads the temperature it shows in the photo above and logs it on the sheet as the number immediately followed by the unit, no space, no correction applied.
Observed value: 23°C
